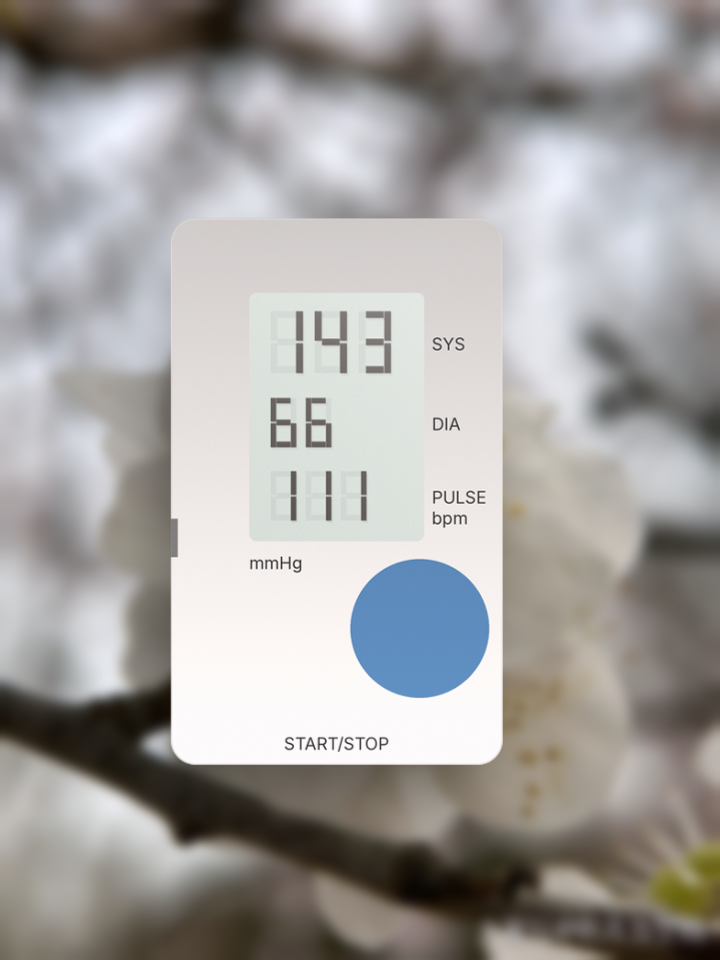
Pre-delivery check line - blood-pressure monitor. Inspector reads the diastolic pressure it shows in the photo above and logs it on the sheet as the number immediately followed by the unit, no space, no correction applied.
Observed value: 66mmHg
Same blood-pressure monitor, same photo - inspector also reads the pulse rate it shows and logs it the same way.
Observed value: 111bpm
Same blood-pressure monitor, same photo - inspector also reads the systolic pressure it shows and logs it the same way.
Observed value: 143mmHg
